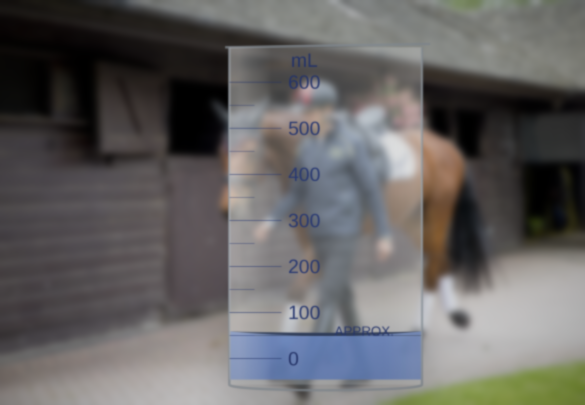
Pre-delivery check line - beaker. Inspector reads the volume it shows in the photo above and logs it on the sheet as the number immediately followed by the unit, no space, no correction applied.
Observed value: 50mL
